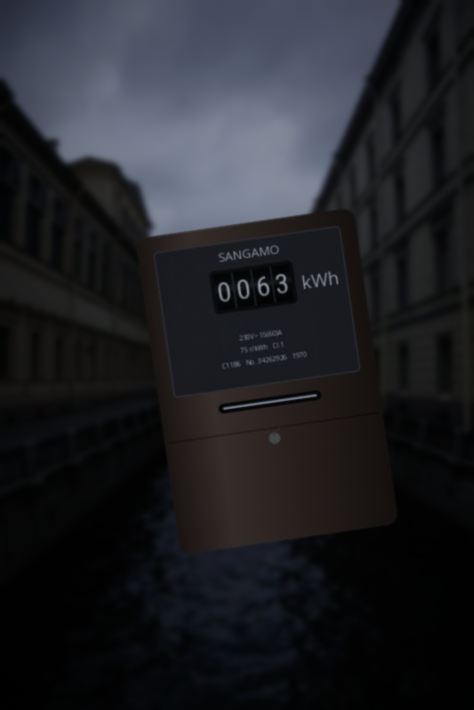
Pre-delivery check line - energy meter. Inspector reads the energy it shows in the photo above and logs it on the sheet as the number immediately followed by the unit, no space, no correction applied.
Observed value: 63kWh
